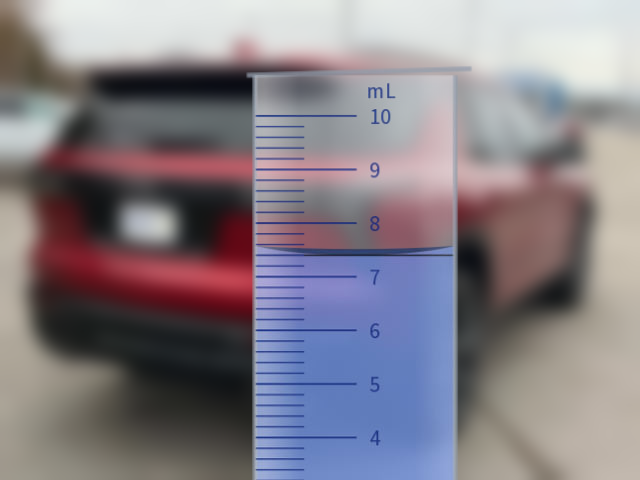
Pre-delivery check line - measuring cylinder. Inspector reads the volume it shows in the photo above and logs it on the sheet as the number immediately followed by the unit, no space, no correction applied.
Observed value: 7.4mL
